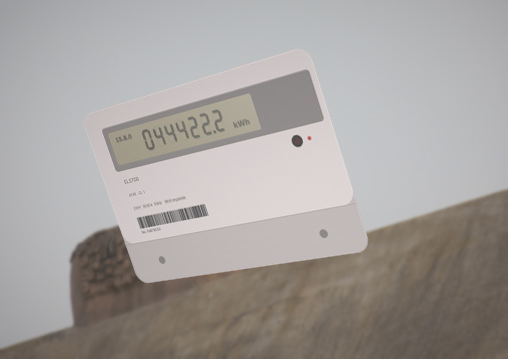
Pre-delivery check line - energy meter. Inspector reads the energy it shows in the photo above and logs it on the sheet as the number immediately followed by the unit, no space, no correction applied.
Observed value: 44422.2kWh
